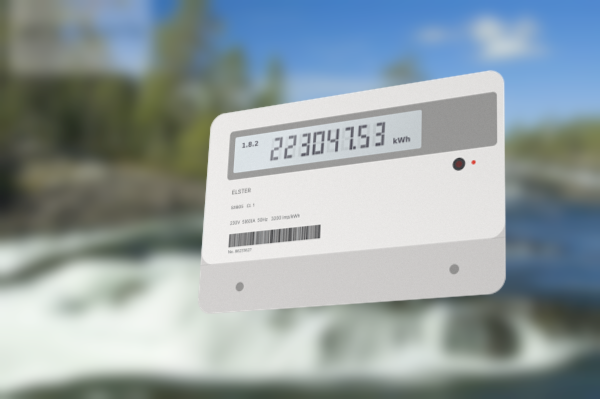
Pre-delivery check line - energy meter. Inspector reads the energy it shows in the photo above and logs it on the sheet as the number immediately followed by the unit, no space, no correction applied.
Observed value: 223047.53kWh
